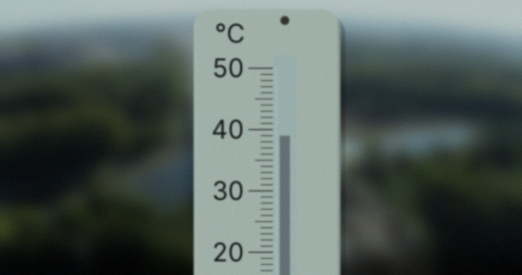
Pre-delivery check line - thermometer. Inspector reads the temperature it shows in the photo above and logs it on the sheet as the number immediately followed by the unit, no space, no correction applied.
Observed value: 39°C
